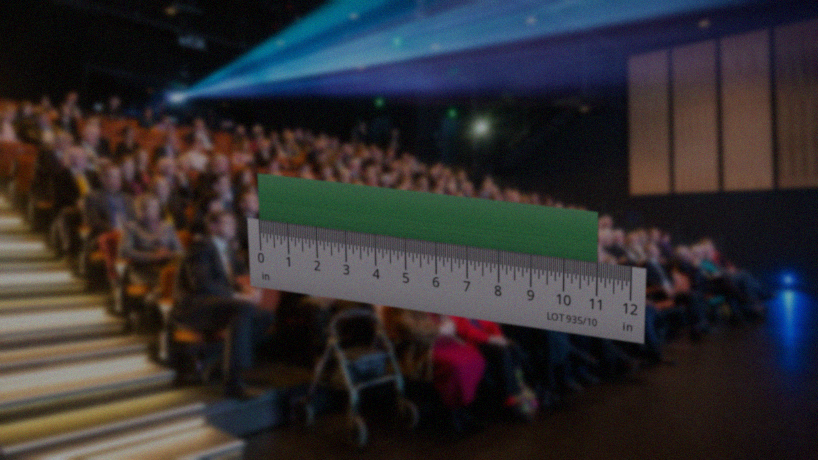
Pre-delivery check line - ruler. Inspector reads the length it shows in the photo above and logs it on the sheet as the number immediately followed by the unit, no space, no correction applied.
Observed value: 11in
